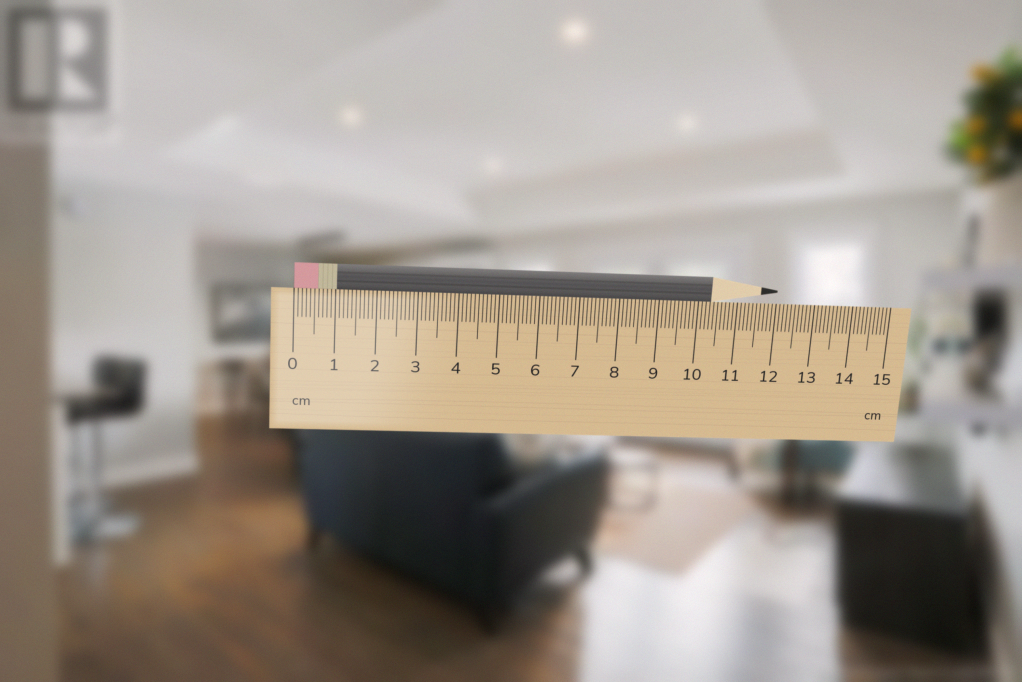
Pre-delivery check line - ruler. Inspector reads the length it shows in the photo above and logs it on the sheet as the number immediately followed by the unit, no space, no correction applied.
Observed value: 12cm
